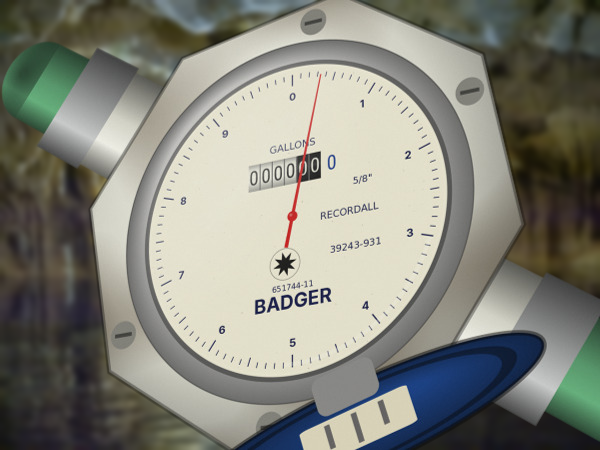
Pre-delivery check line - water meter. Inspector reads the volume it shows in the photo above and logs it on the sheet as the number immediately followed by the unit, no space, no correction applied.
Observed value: 0.3gal
